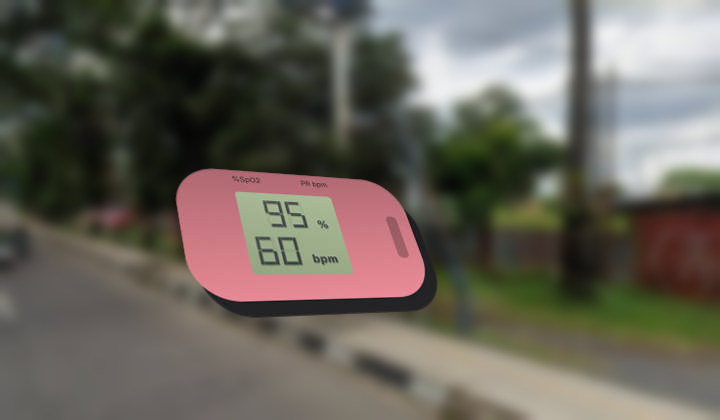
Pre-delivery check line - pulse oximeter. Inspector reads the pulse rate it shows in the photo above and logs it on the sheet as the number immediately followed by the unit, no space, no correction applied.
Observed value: 60bpm
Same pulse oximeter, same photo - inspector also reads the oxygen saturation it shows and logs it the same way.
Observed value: 95%
